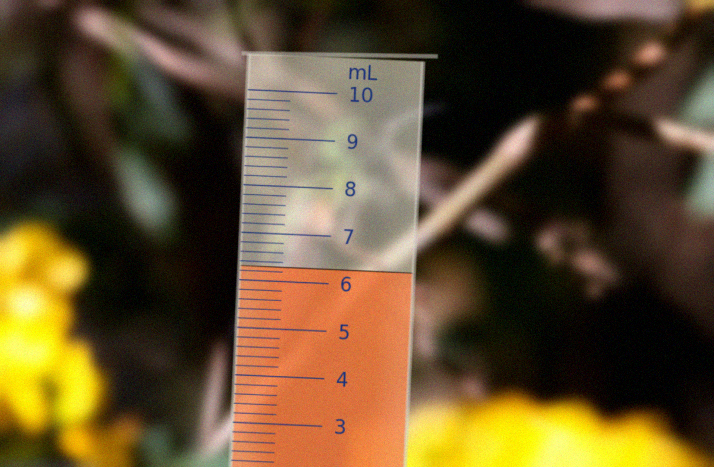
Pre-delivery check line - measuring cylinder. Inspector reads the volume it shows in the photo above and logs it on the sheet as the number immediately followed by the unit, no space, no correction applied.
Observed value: 6.3mL
